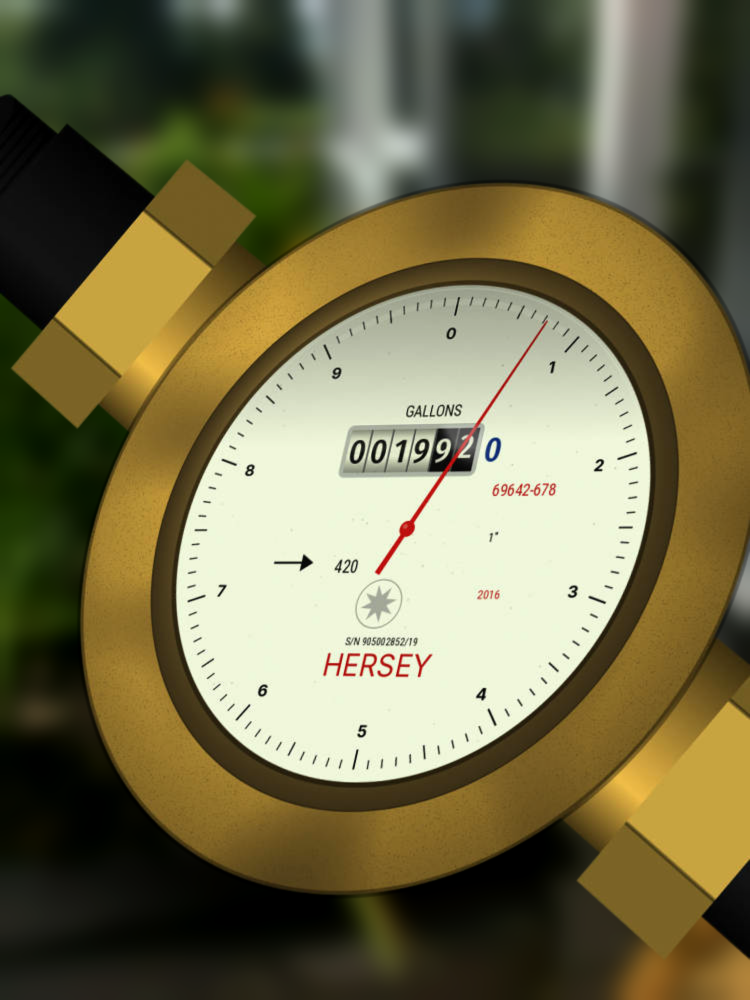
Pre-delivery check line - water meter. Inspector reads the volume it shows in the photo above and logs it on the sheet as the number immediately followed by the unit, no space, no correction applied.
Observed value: 19920.7gal
